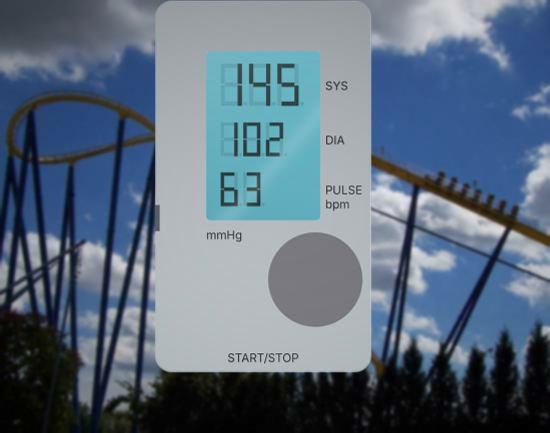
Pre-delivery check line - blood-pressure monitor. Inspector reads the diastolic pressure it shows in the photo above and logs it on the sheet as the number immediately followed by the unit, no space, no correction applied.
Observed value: 102mmHg
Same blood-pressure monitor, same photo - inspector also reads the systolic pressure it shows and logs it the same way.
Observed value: 145mmHg
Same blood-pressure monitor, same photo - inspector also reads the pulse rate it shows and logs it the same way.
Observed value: 63bpm
